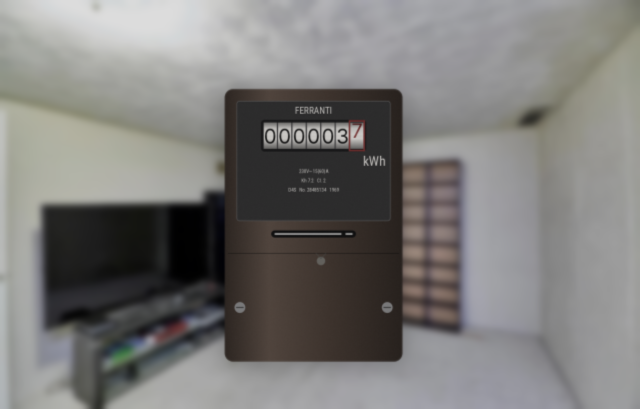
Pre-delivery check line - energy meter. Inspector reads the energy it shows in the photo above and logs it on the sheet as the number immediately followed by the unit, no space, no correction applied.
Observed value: 3.7kWh
